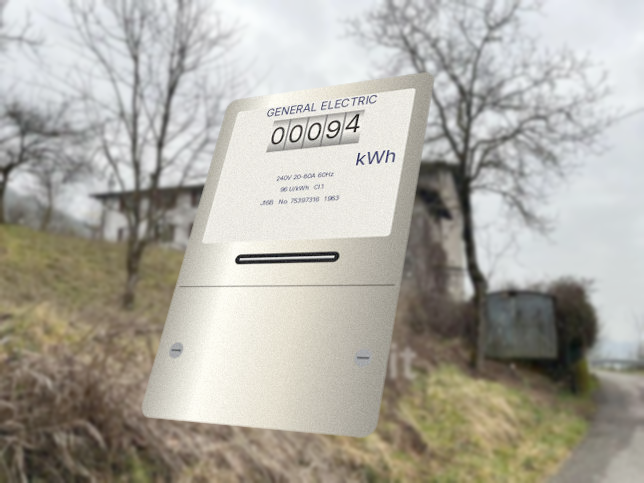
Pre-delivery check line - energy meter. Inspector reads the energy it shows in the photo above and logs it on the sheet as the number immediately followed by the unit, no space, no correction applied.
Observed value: 94kWh
